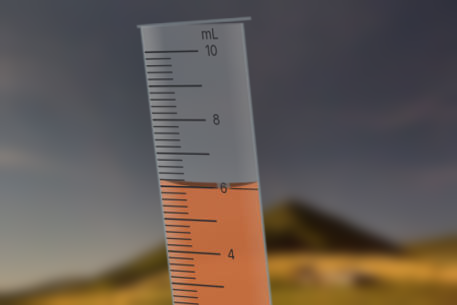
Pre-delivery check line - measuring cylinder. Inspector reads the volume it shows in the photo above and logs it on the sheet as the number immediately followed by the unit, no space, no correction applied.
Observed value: 6mL
